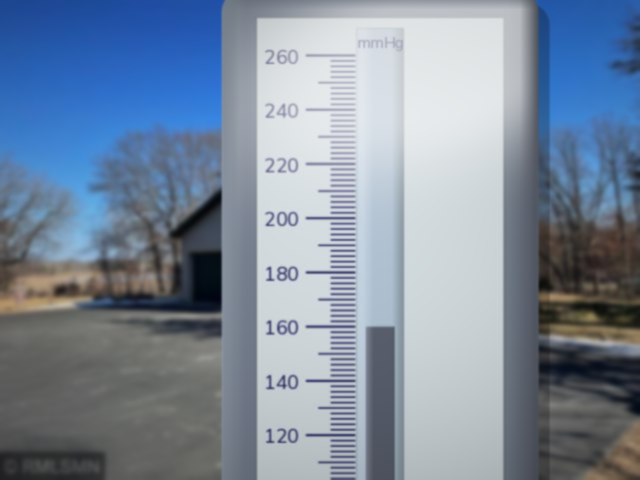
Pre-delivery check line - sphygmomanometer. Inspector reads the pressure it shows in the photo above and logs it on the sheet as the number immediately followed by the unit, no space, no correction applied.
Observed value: 160mmHg
